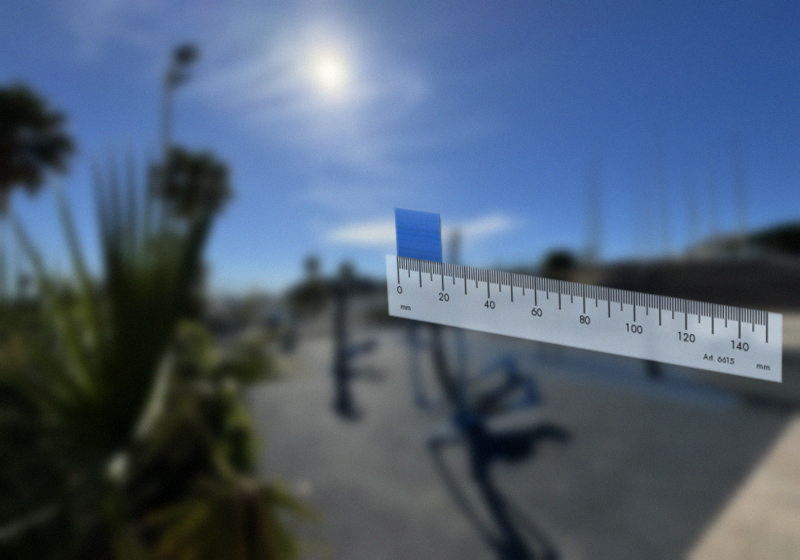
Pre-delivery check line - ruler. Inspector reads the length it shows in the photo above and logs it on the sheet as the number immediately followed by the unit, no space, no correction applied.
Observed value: 20mm
